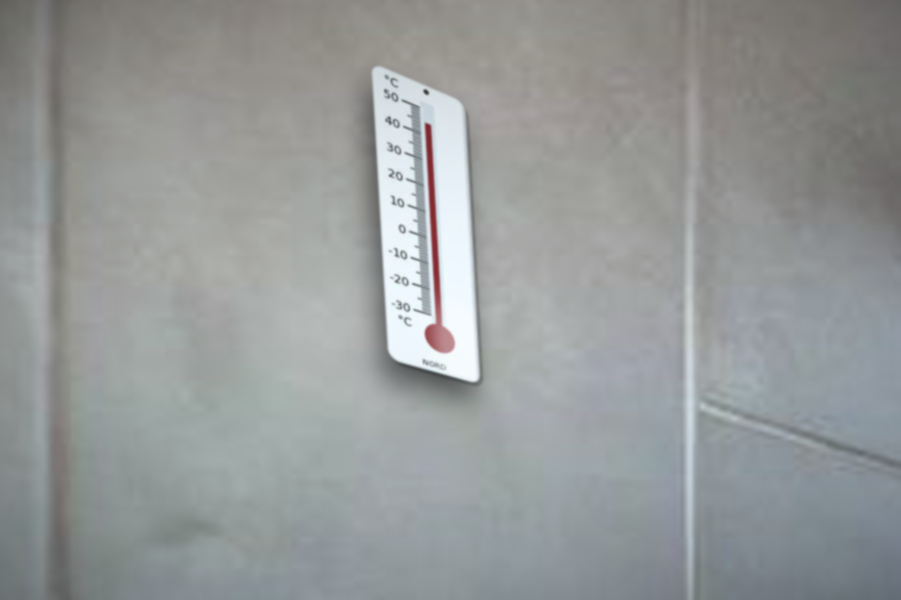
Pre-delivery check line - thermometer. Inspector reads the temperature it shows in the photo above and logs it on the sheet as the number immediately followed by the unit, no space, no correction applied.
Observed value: 45°C
